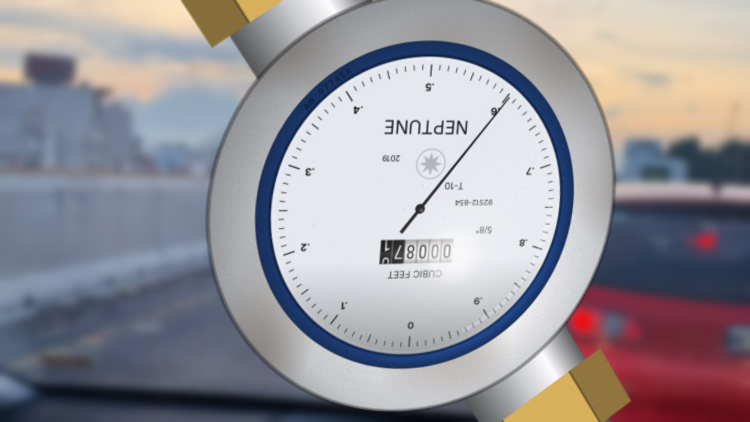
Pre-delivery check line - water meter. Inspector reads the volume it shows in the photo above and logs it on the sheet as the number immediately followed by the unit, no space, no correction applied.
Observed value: 870.60ft³
